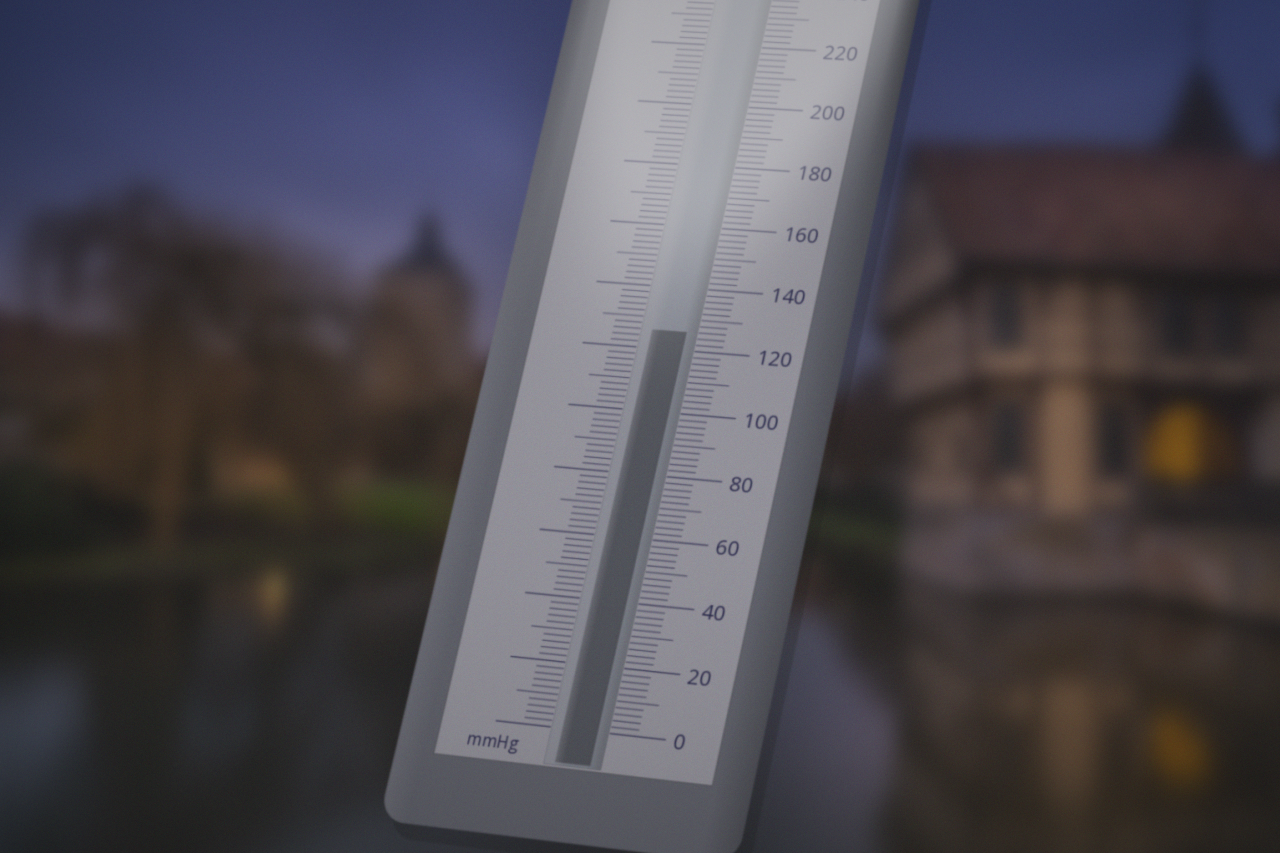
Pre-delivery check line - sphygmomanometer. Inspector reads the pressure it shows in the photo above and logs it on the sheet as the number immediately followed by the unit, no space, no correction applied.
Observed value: 126mmHg
